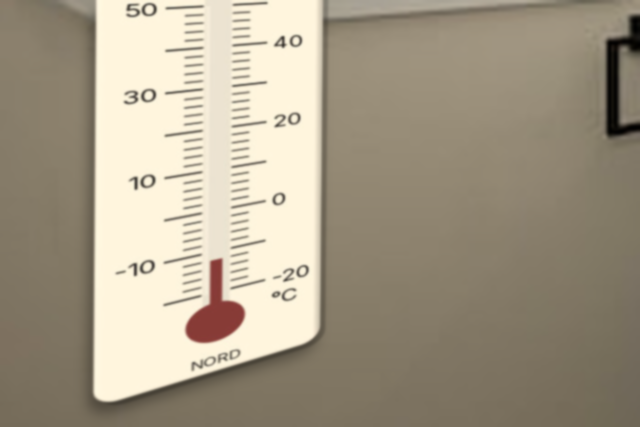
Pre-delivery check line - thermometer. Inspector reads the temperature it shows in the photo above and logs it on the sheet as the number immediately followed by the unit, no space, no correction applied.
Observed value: -12°C
